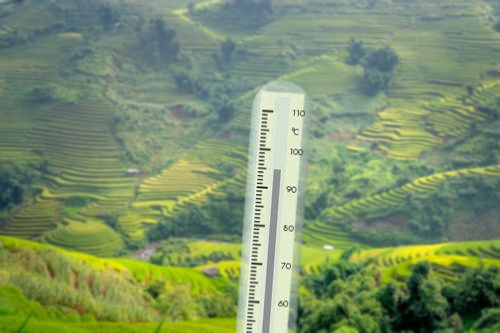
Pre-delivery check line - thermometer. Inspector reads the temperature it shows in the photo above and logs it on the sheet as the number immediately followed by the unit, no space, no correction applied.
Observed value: 95°C
